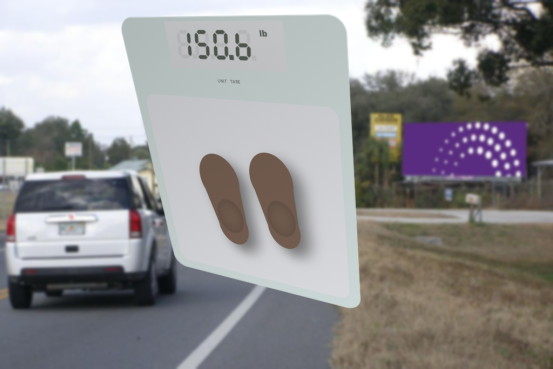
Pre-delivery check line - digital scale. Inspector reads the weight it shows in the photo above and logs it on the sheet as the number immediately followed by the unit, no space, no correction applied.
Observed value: 150.6lb
